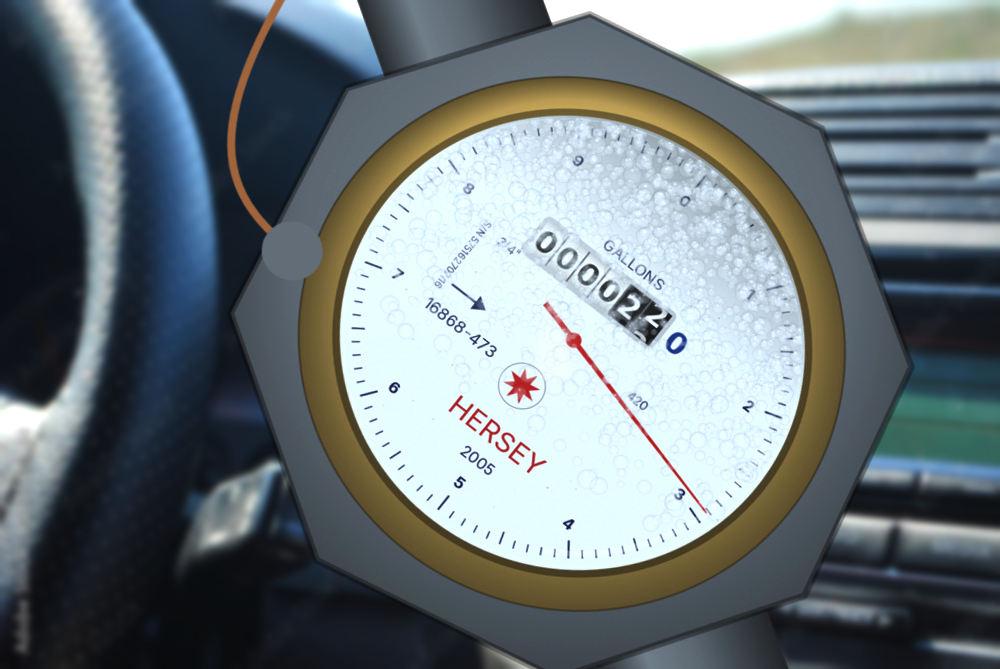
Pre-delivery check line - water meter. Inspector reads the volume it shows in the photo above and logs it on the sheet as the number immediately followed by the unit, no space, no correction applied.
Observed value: 222.9gal
